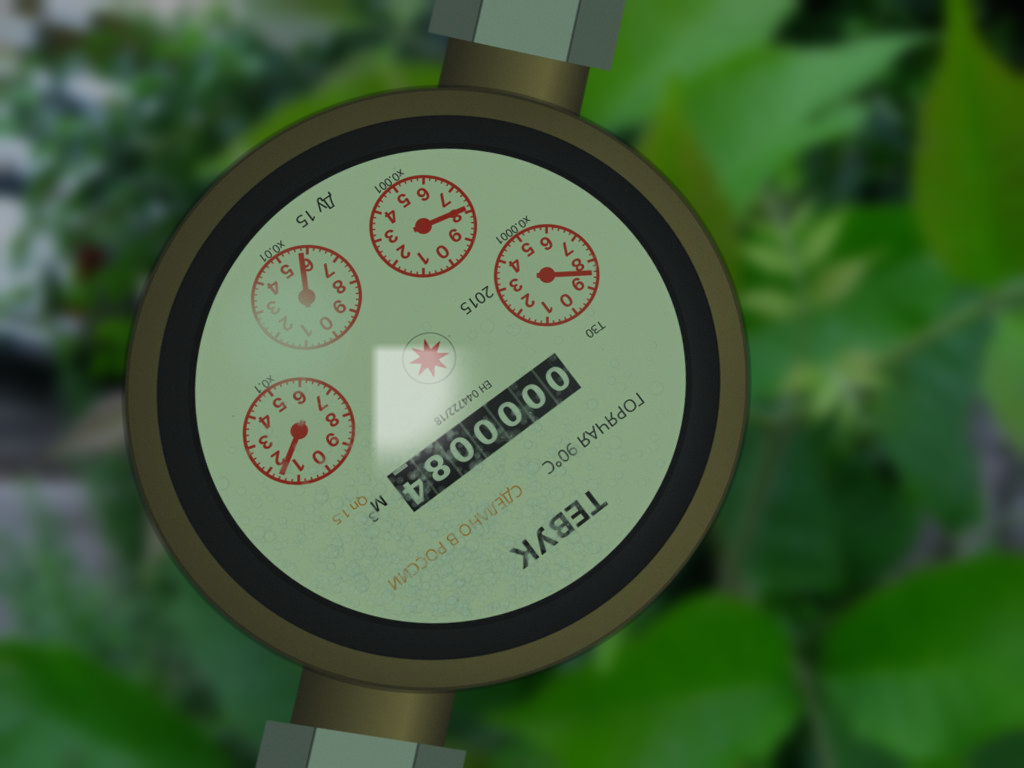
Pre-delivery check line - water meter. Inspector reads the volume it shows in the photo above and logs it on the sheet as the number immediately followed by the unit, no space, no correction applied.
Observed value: 84.1578m³
